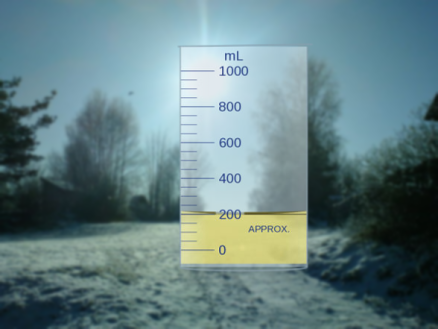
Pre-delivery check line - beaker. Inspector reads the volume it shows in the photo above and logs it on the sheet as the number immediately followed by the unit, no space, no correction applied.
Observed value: 200mL
